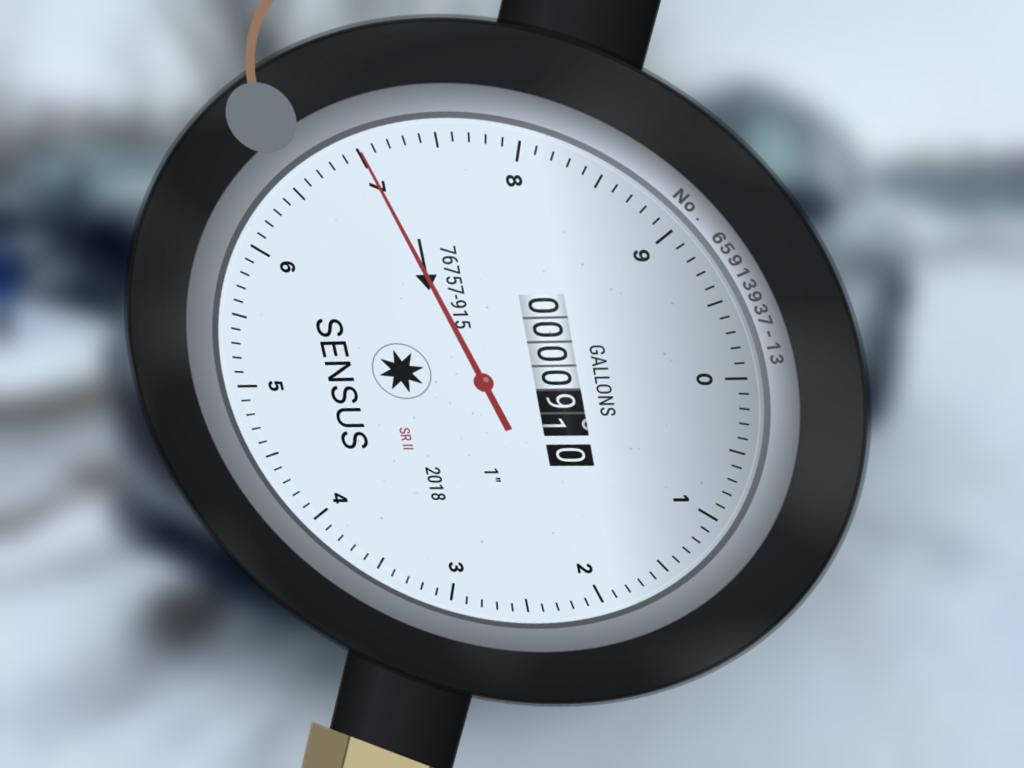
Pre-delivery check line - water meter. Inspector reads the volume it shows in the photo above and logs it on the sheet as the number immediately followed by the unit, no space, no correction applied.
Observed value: 907.0gal
